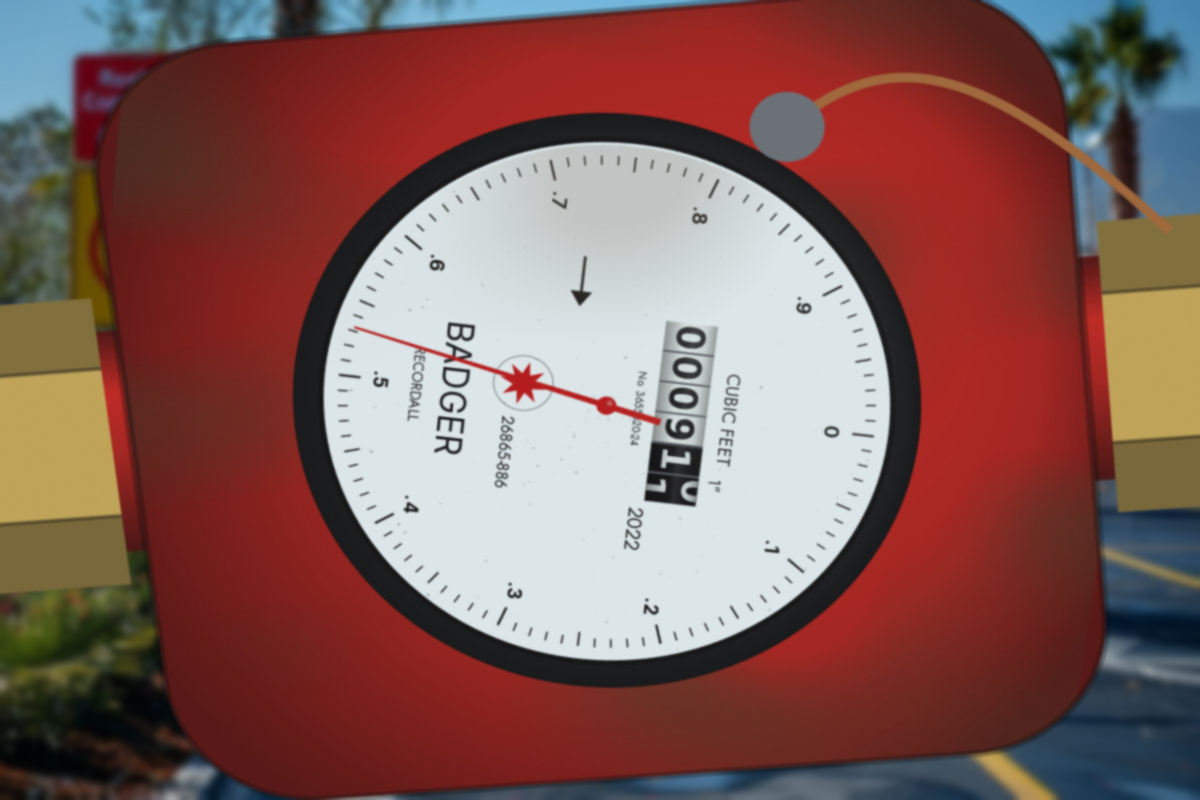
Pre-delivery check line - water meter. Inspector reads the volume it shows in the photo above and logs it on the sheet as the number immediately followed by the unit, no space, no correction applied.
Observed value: 910.53ft³
